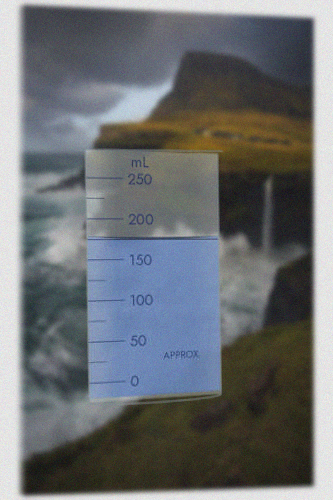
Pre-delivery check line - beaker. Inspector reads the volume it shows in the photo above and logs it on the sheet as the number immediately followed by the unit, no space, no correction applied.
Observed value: 175mL
